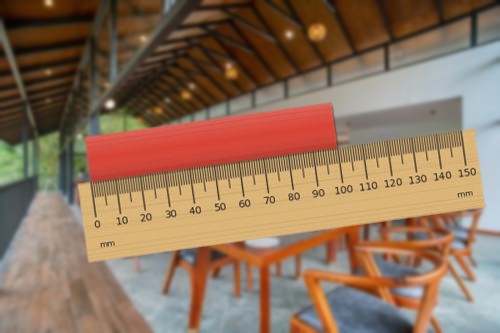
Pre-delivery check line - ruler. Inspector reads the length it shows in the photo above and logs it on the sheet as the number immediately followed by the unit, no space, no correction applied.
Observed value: 100mm
